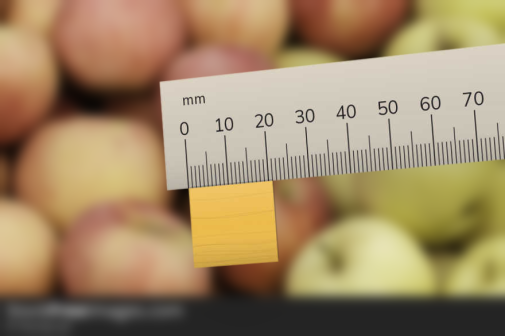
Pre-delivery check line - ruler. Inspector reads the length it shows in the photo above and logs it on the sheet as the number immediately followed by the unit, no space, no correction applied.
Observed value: 21mm
